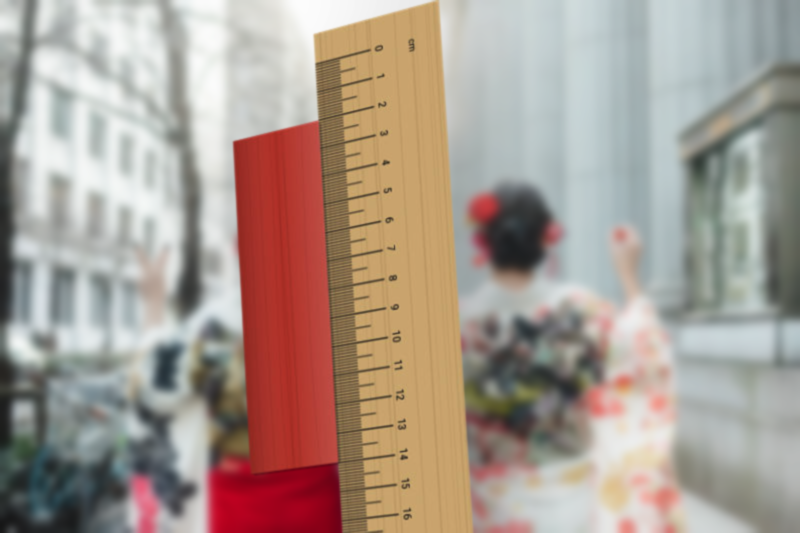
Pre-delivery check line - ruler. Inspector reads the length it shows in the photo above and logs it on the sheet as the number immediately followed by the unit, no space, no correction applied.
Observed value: 12cm
